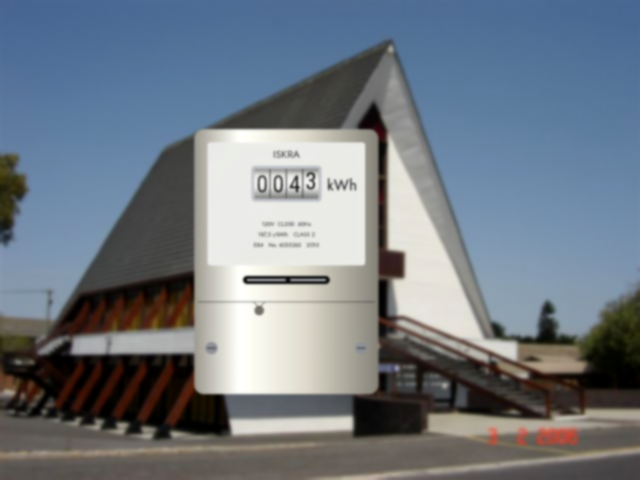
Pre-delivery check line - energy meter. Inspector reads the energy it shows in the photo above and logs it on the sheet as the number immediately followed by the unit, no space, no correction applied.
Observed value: 43kWh
